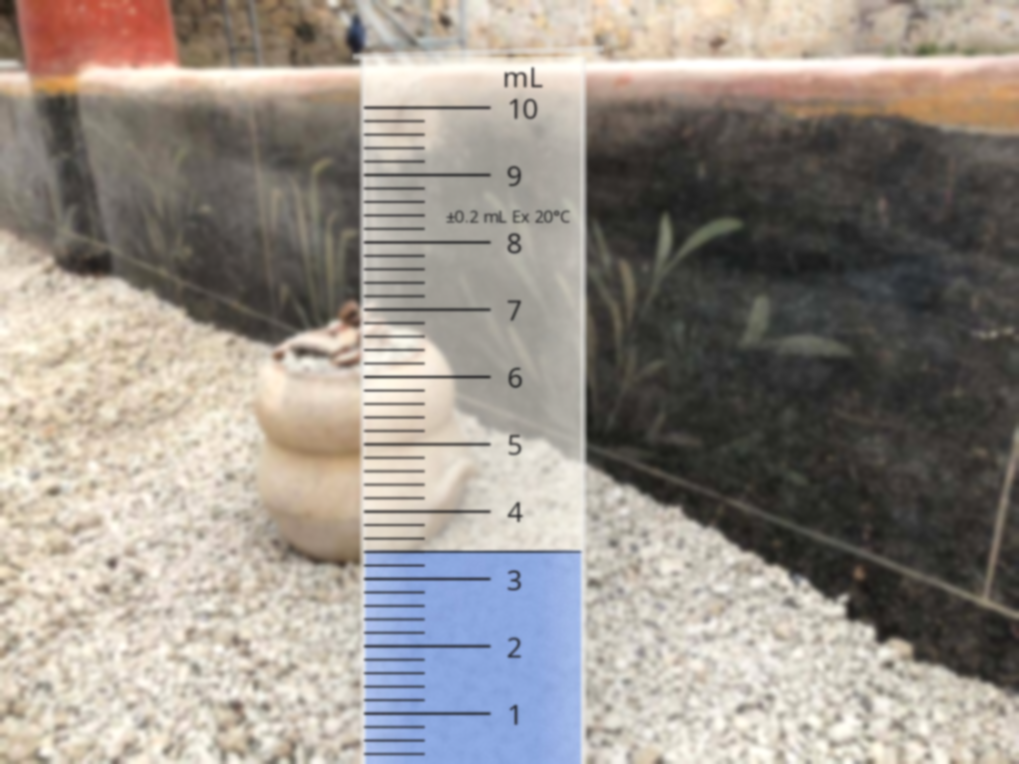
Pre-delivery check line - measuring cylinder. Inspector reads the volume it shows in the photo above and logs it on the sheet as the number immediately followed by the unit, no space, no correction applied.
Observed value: 3.4mL
